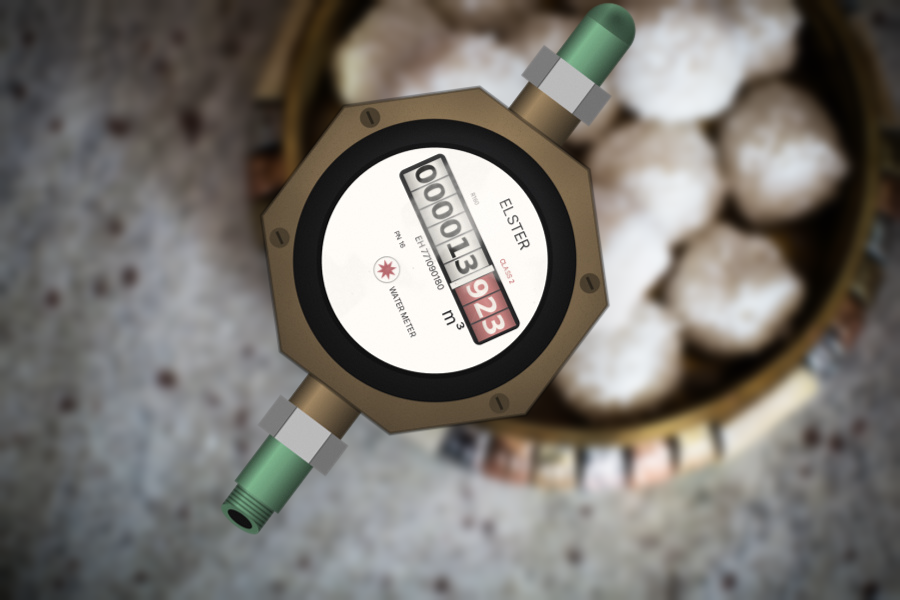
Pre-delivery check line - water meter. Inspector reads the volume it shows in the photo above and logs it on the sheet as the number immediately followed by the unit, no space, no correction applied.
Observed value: 13.923m³
